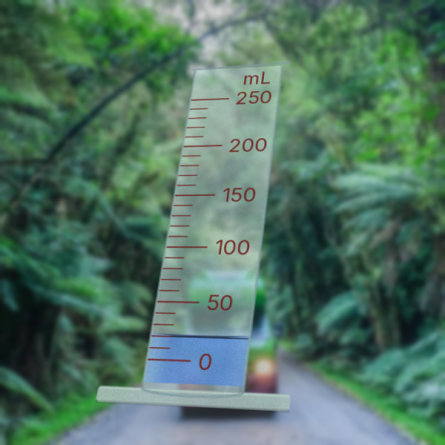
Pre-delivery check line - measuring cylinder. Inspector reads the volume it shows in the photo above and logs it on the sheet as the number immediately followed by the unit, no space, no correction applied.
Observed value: 20mL
